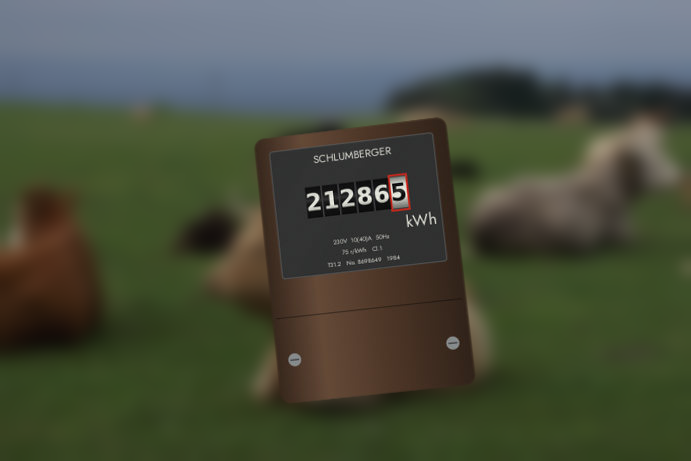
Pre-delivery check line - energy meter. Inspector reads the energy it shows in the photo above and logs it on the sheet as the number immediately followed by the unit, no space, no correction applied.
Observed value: 21286.5kWh
